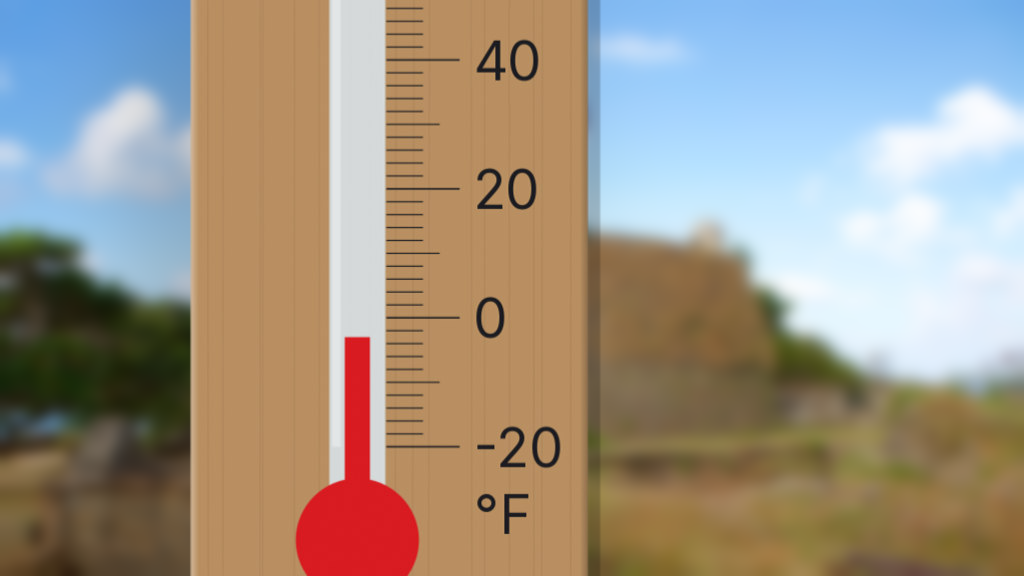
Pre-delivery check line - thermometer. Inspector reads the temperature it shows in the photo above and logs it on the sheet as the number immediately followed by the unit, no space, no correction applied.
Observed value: -3°F
